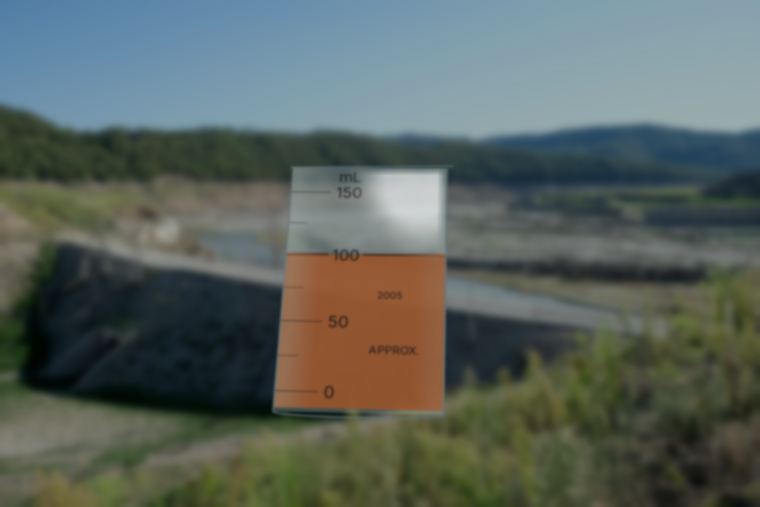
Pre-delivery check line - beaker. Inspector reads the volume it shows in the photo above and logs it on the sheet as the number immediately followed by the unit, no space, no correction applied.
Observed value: 100mL
